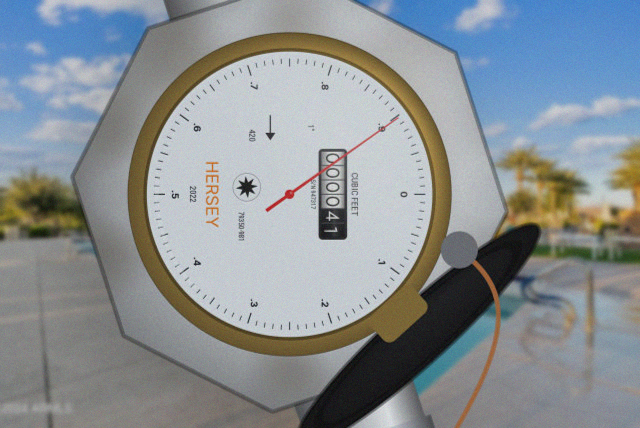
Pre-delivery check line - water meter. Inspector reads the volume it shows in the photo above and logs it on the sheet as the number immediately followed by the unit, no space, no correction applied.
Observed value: 40.90ft³
